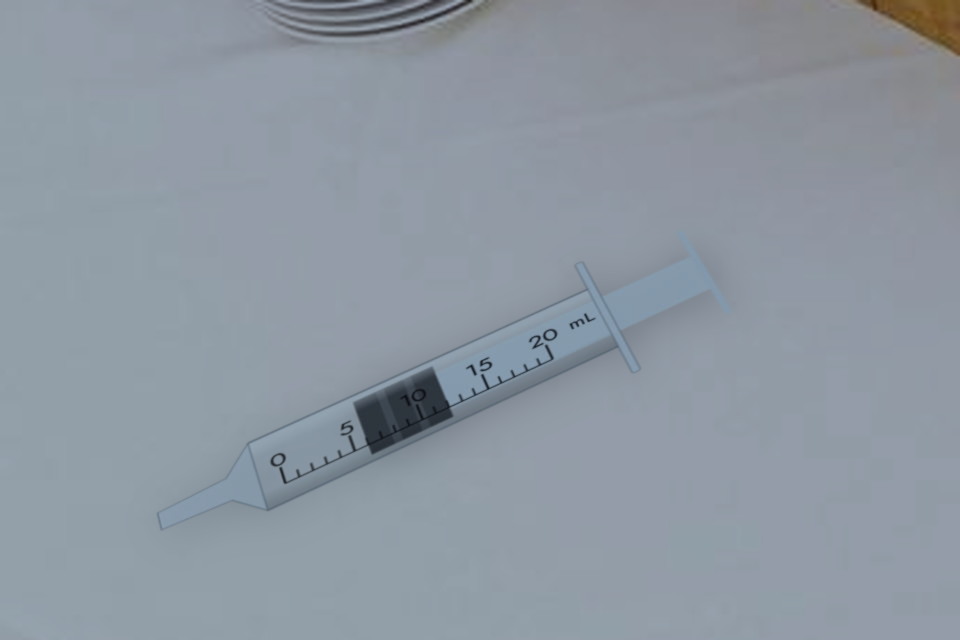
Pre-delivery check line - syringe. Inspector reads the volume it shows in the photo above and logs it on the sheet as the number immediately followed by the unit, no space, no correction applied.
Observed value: 6mL
